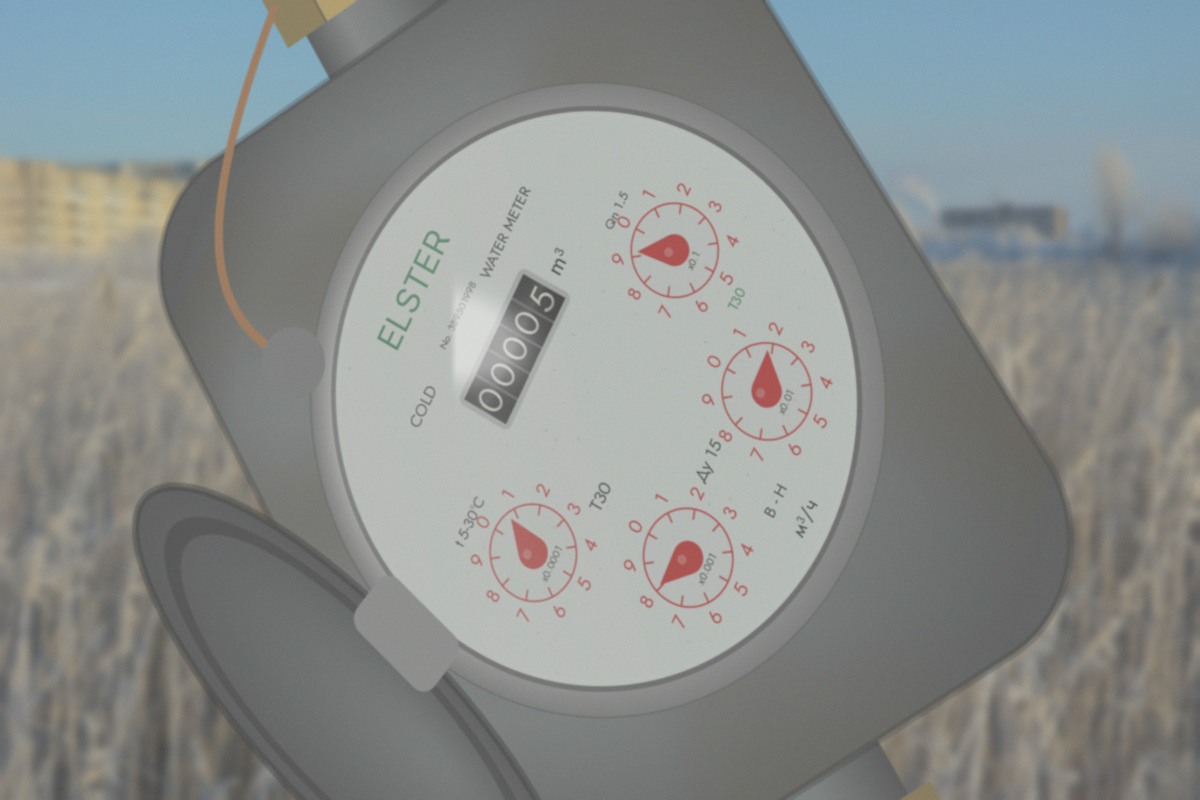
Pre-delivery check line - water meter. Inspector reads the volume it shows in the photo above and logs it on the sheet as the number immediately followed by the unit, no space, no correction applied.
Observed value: 4.9180m³
